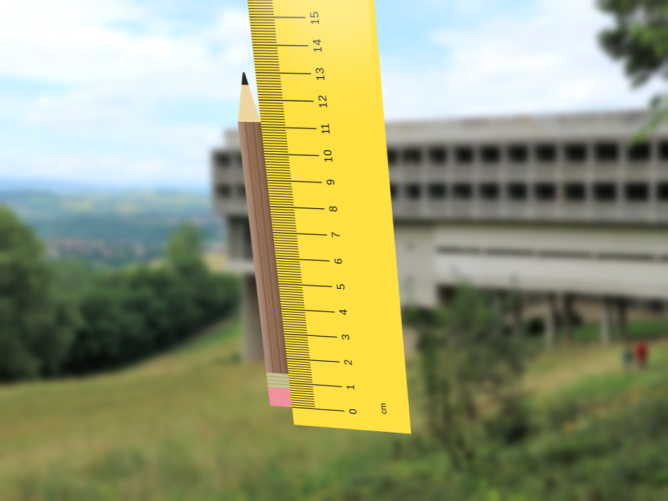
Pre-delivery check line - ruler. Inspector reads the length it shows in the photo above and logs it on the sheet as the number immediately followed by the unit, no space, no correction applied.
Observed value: 13cm
